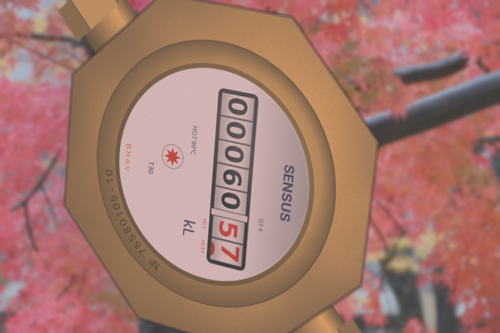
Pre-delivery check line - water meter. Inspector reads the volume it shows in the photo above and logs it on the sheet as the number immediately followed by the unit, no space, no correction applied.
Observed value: 60.57kL
